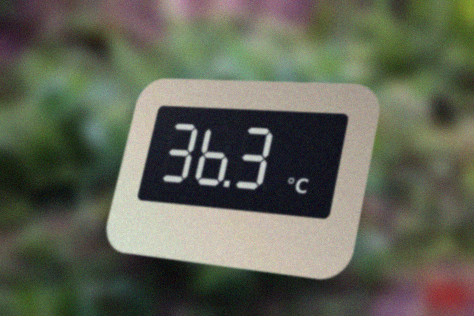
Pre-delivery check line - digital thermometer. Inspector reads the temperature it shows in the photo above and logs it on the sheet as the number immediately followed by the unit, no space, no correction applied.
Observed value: 36.3°C
